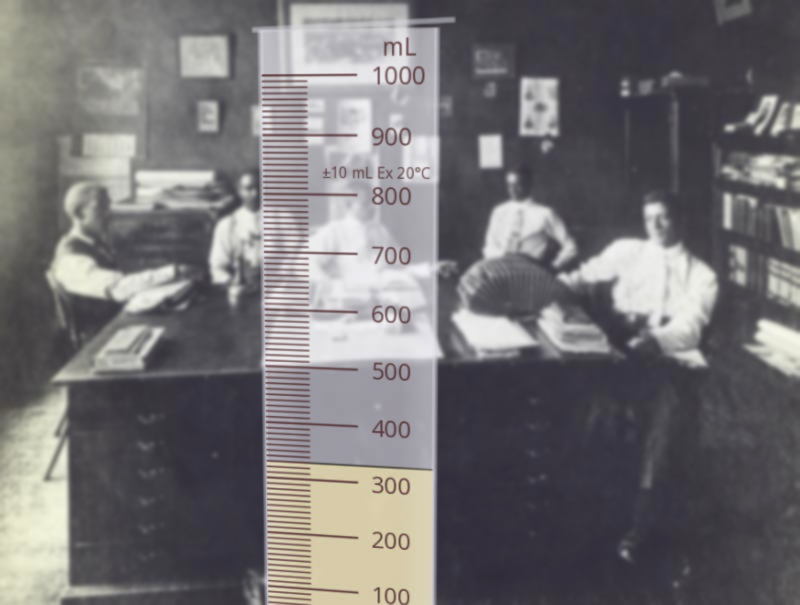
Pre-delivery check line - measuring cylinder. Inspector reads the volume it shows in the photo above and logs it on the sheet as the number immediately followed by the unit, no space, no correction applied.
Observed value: 330mL
